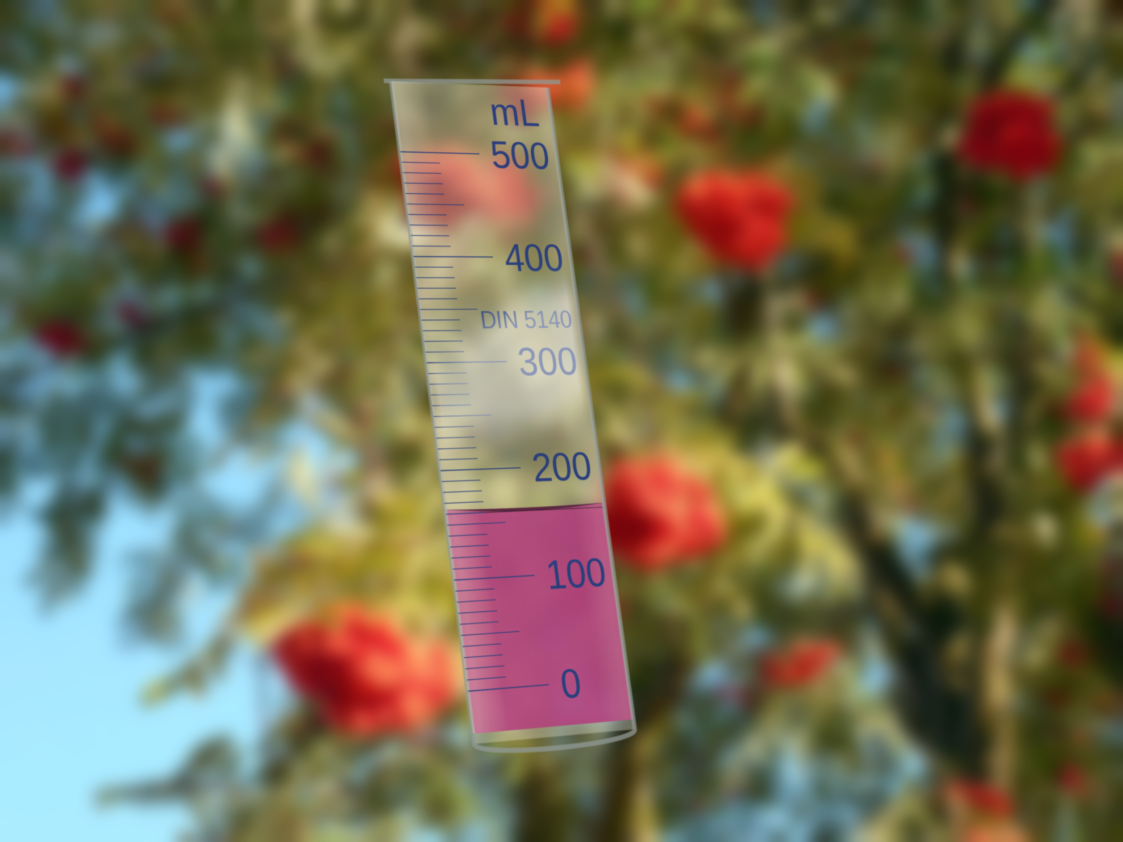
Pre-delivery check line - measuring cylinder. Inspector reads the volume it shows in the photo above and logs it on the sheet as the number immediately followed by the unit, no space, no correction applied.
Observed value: 160mL
